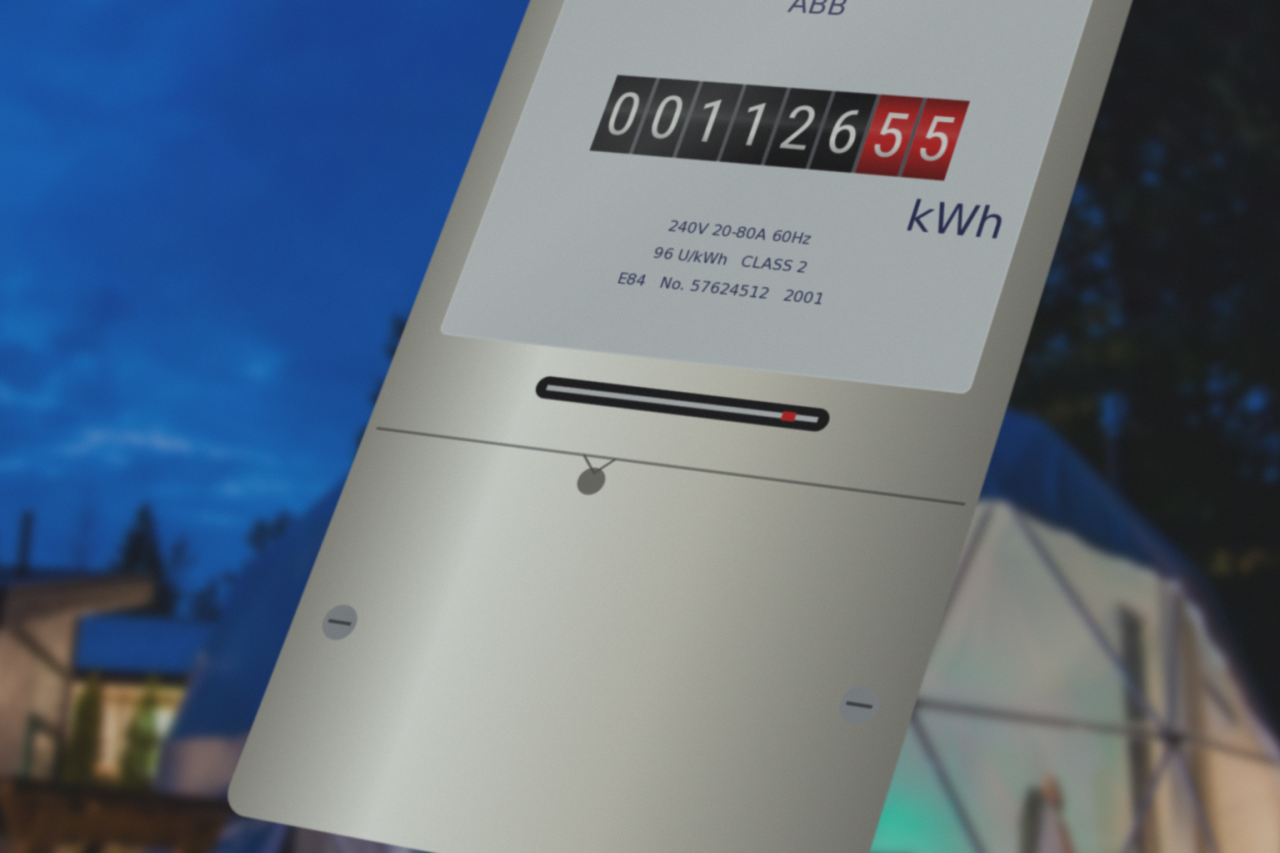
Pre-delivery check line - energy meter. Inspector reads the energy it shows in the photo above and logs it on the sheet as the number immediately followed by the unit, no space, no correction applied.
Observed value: 1126.55kWh
